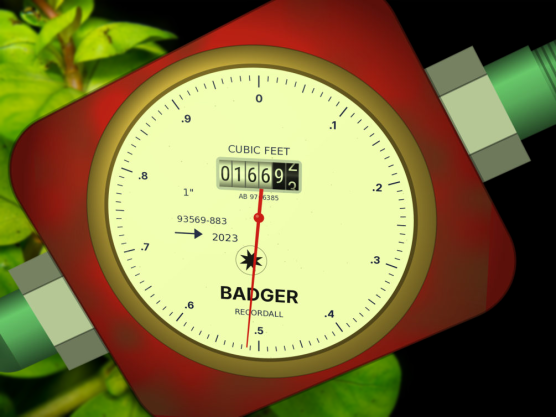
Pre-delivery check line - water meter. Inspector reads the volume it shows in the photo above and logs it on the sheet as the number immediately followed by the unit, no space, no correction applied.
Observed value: 16692.51ft³
